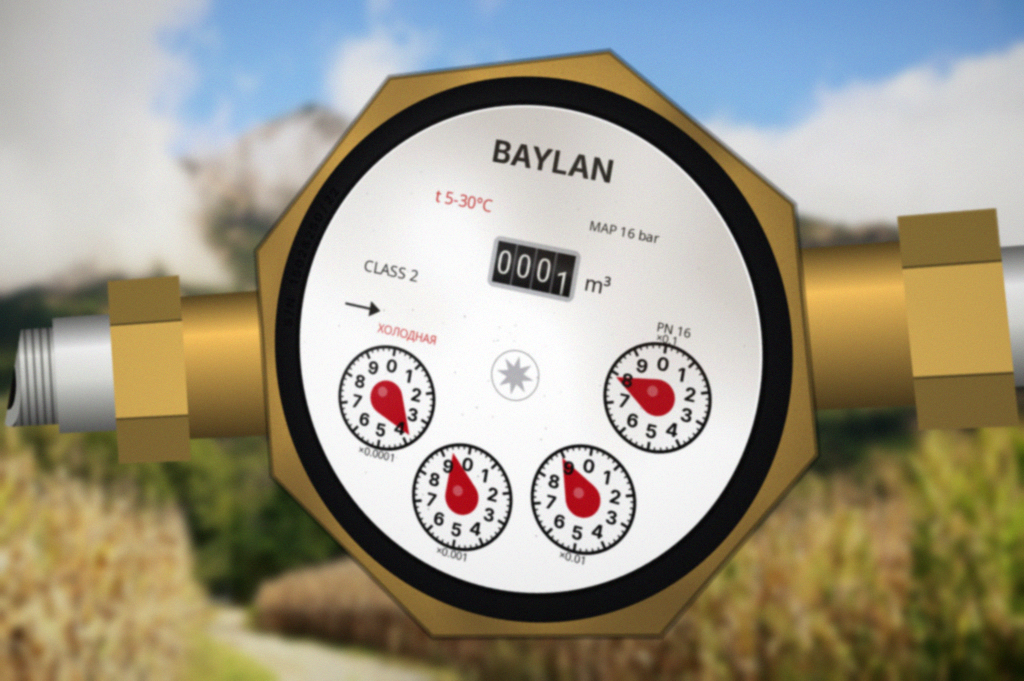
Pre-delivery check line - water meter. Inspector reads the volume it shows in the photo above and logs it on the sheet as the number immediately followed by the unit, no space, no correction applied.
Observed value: 0.7893m³
